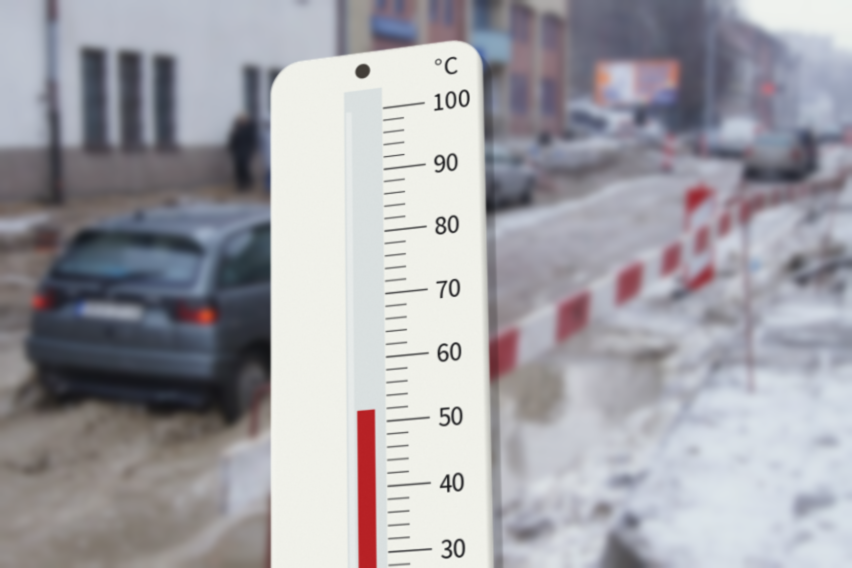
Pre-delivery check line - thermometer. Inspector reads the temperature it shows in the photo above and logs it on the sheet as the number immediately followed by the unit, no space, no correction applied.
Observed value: 52°C
